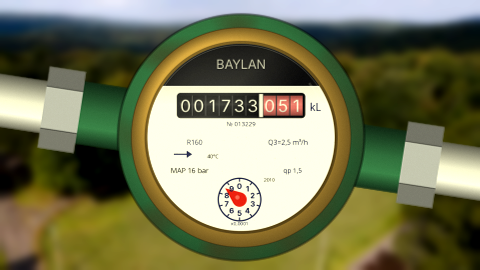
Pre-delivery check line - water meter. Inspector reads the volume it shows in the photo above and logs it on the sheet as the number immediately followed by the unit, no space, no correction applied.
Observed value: 1733.0518kL
